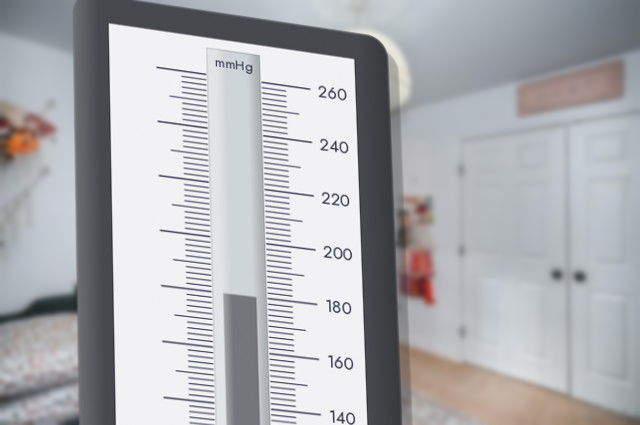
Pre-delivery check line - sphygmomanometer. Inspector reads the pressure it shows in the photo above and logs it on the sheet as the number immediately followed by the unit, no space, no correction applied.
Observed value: 180mmHg
